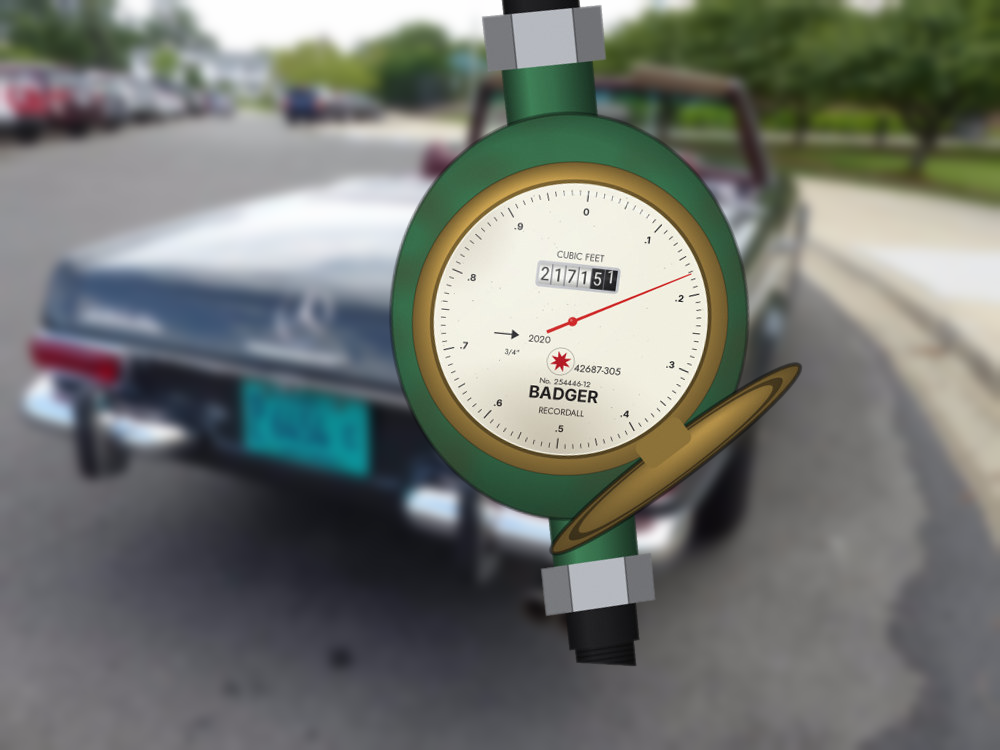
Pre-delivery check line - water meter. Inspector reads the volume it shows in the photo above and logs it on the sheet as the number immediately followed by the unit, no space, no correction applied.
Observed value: 217151.17ft³
